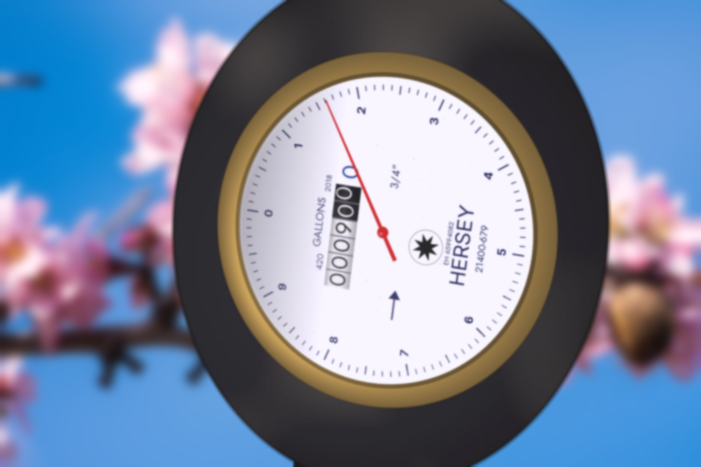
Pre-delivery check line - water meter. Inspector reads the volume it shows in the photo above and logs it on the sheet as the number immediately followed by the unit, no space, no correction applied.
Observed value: 9001.6gal
